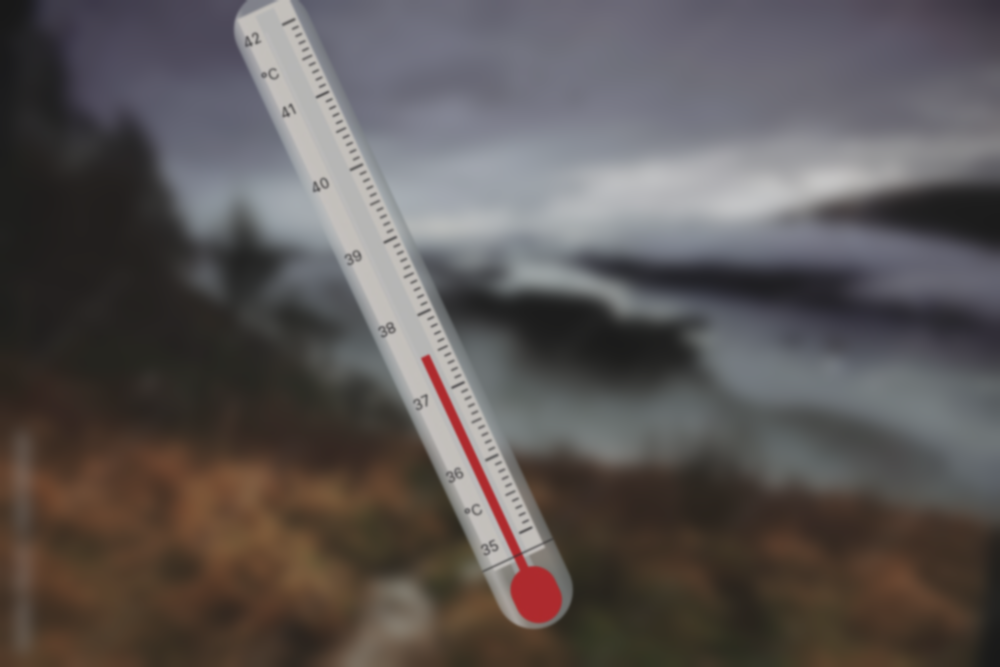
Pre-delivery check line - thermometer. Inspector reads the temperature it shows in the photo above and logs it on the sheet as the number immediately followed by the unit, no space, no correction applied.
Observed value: 37.5°C
